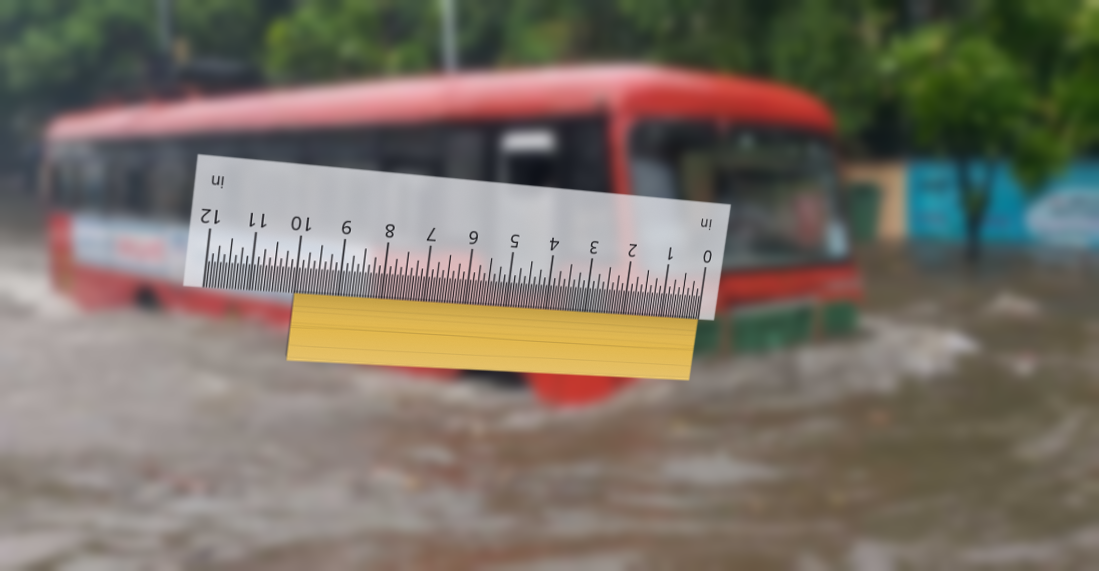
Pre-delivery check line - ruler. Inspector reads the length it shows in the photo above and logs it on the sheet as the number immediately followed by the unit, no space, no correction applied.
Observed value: 10in
